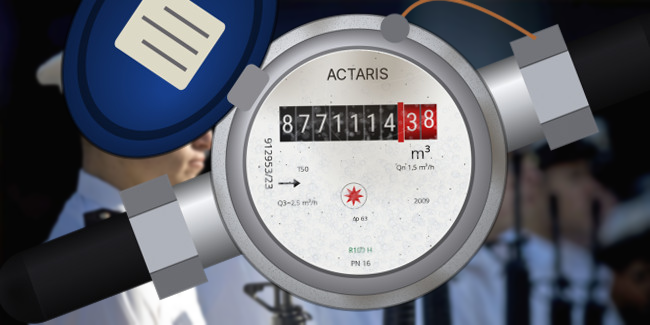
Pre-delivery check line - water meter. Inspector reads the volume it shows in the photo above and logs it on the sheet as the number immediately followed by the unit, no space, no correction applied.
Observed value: 8771114.38m³
